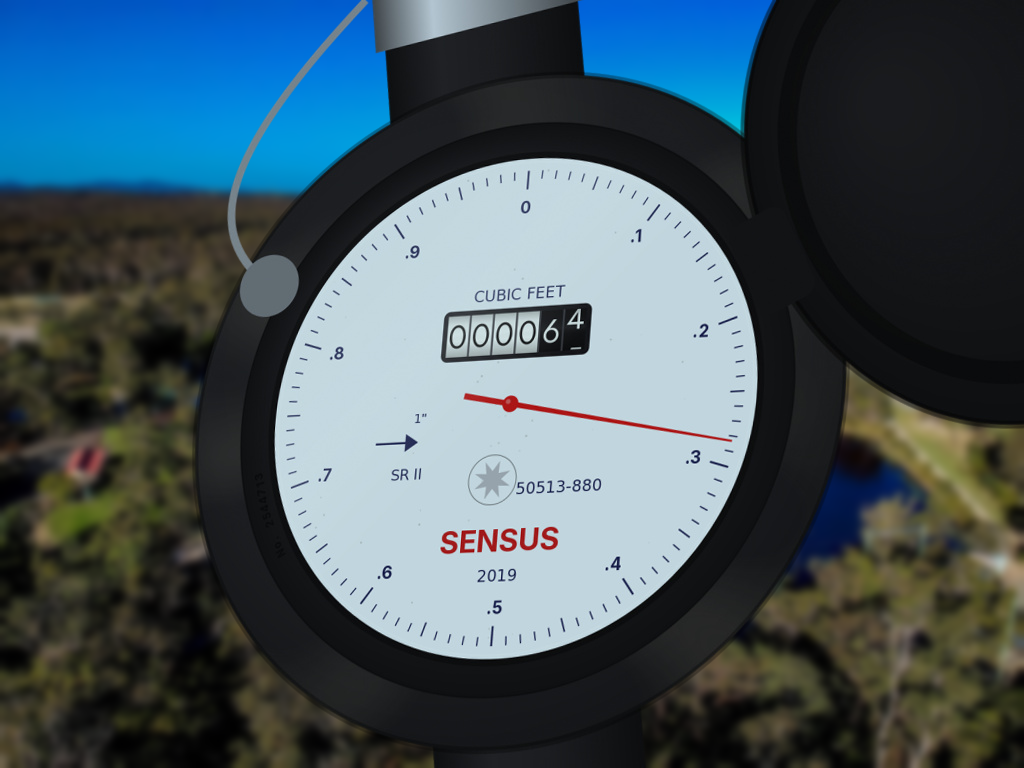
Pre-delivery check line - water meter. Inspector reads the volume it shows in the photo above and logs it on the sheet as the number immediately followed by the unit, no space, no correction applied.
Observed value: 64.28ft³
